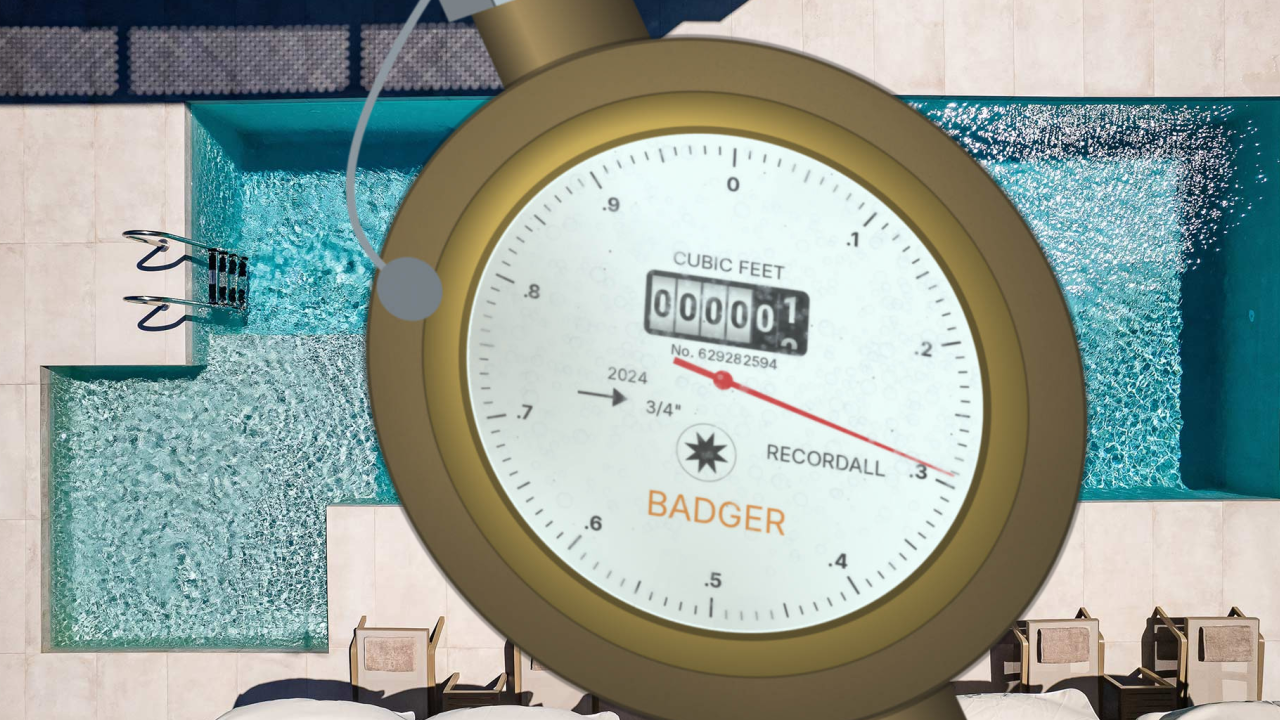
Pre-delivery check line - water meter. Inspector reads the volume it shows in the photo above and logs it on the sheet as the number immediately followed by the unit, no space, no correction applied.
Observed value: 1.29ft³
